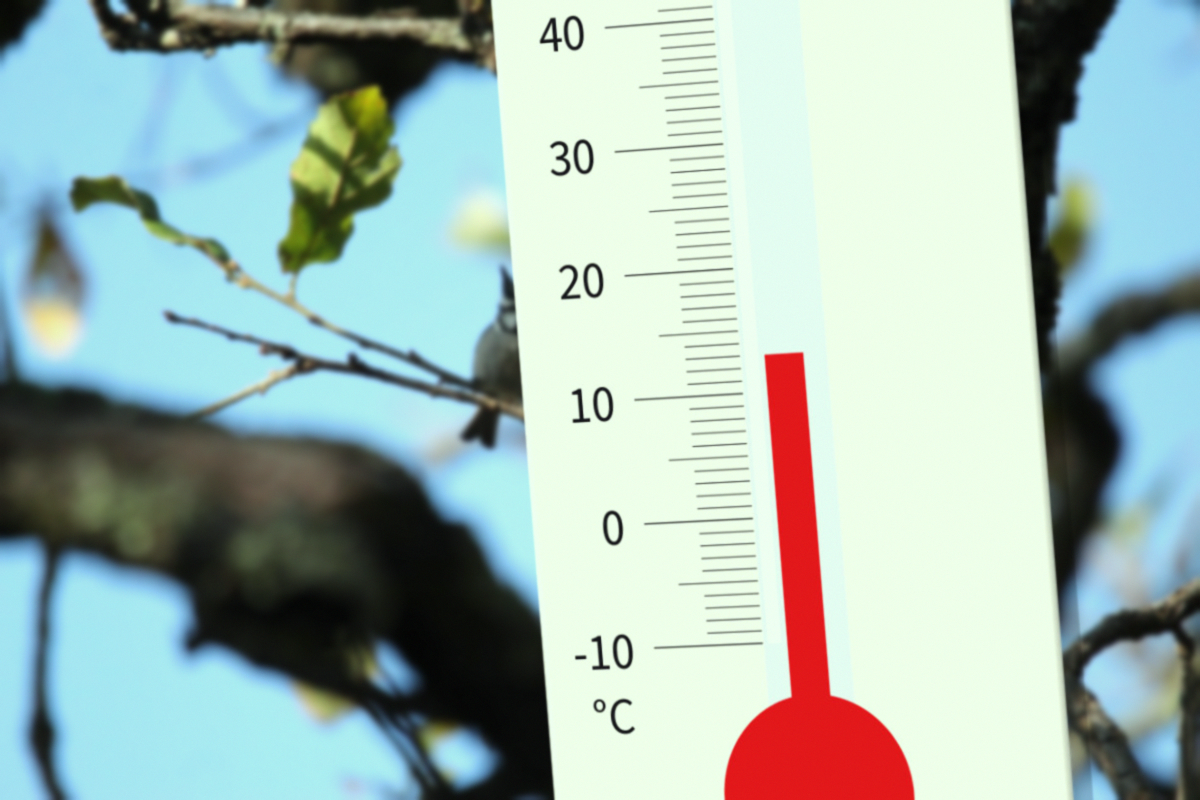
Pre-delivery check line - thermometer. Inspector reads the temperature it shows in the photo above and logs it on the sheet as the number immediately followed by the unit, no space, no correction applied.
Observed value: 13°C
